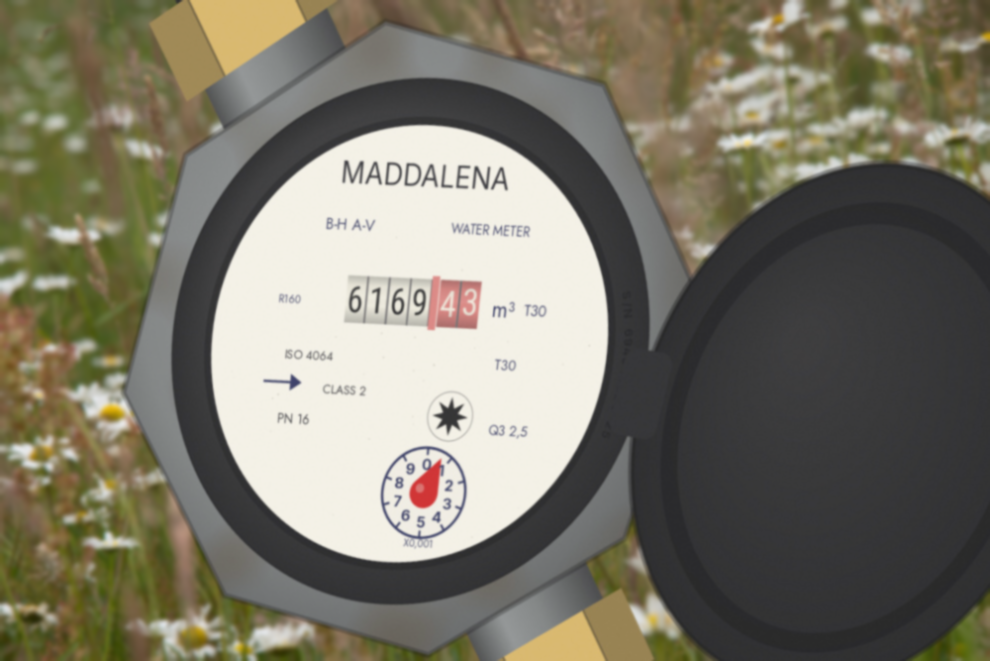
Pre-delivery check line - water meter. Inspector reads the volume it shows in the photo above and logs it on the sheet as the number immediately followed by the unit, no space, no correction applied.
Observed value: 6169.430m³
